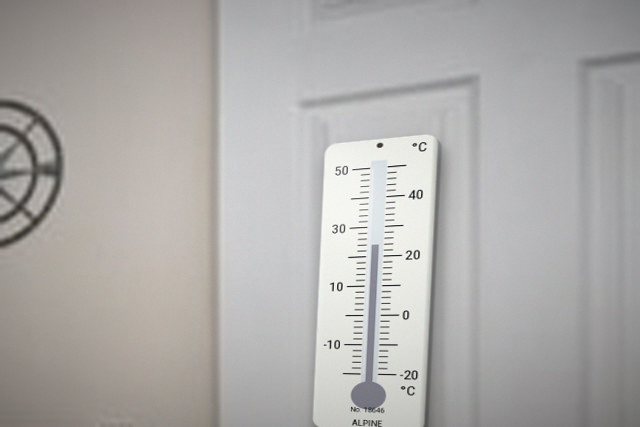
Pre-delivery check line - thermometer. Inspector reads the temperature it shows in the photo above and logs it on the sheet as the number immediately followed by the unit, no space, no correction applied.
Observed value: 24°C
